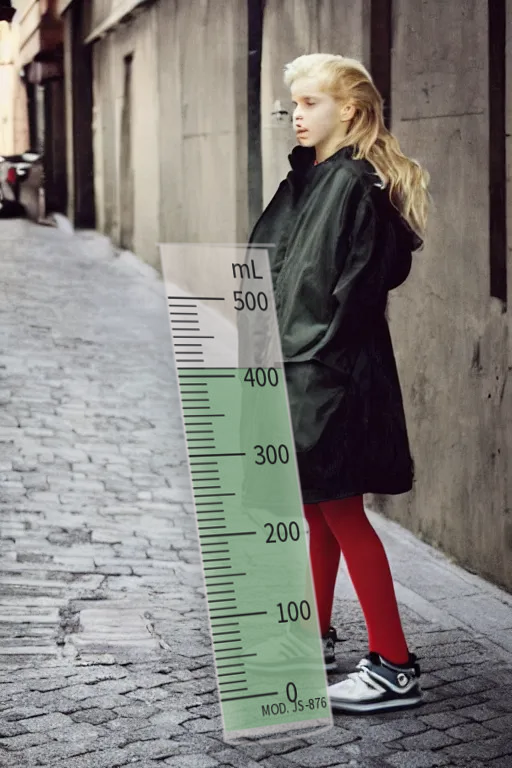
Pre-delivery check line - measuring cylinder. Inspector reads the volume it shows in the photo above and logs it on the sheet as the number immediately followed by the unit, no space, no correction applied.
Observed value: 410mL
